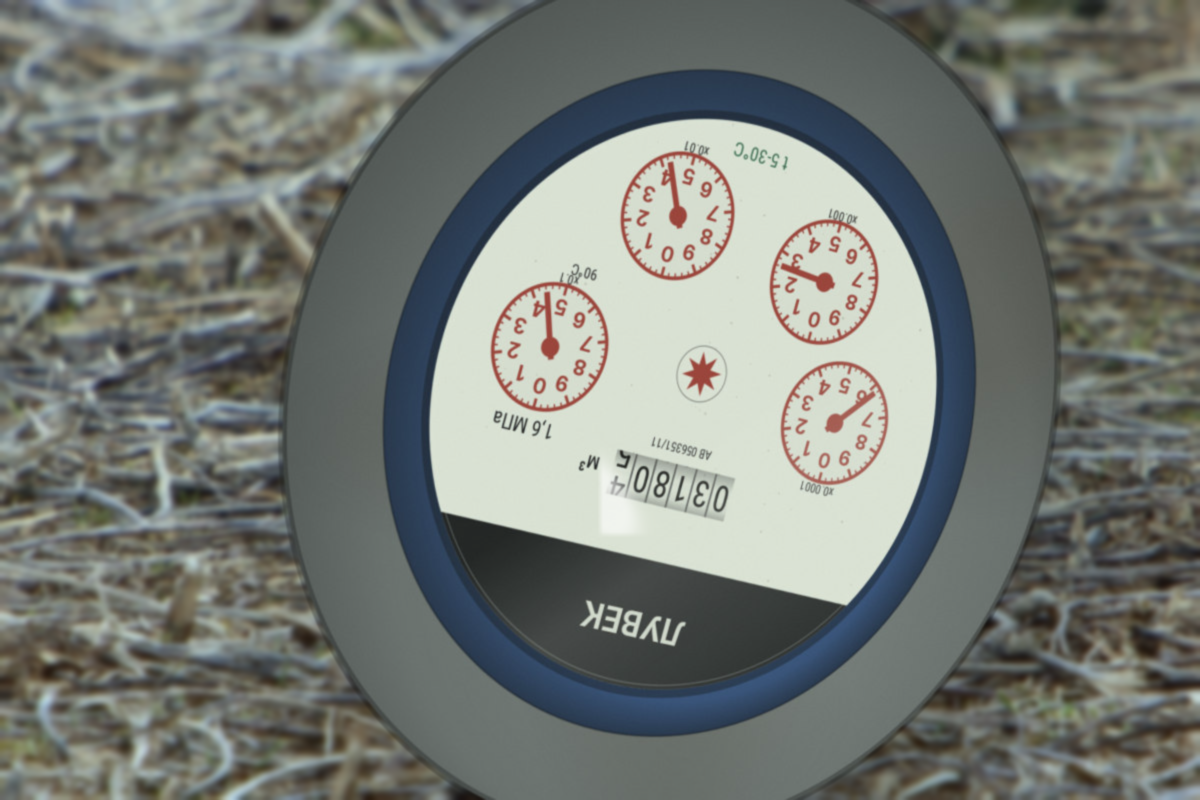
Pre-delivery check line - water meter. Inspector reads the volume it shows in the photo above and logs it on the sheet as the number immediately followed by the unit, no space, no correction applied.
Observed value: 31804.4426m³
